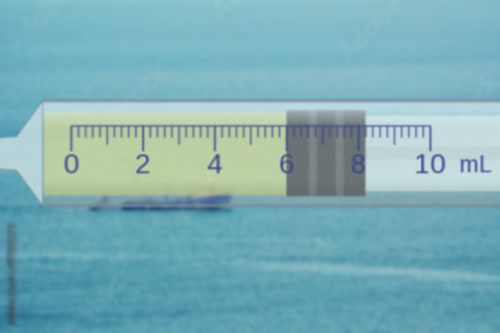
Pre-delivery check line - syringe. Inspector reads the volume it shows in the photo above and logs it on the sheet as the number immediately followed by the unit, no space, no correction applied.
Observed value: 6mL
